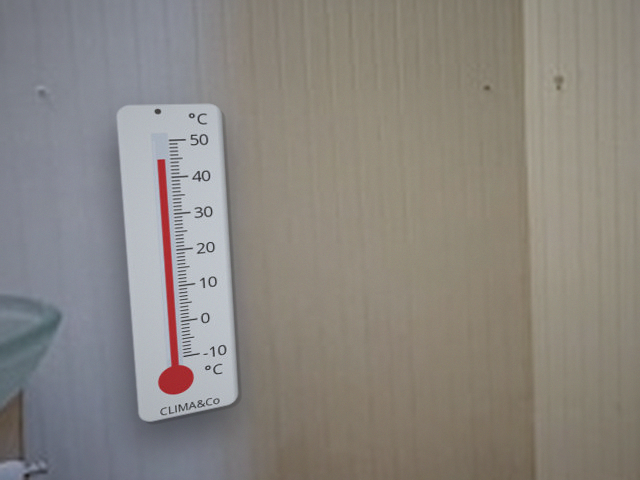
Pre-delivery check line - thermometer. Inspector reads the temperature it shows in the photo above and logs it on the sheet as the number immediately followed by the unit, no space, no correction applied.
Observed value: 45°C
